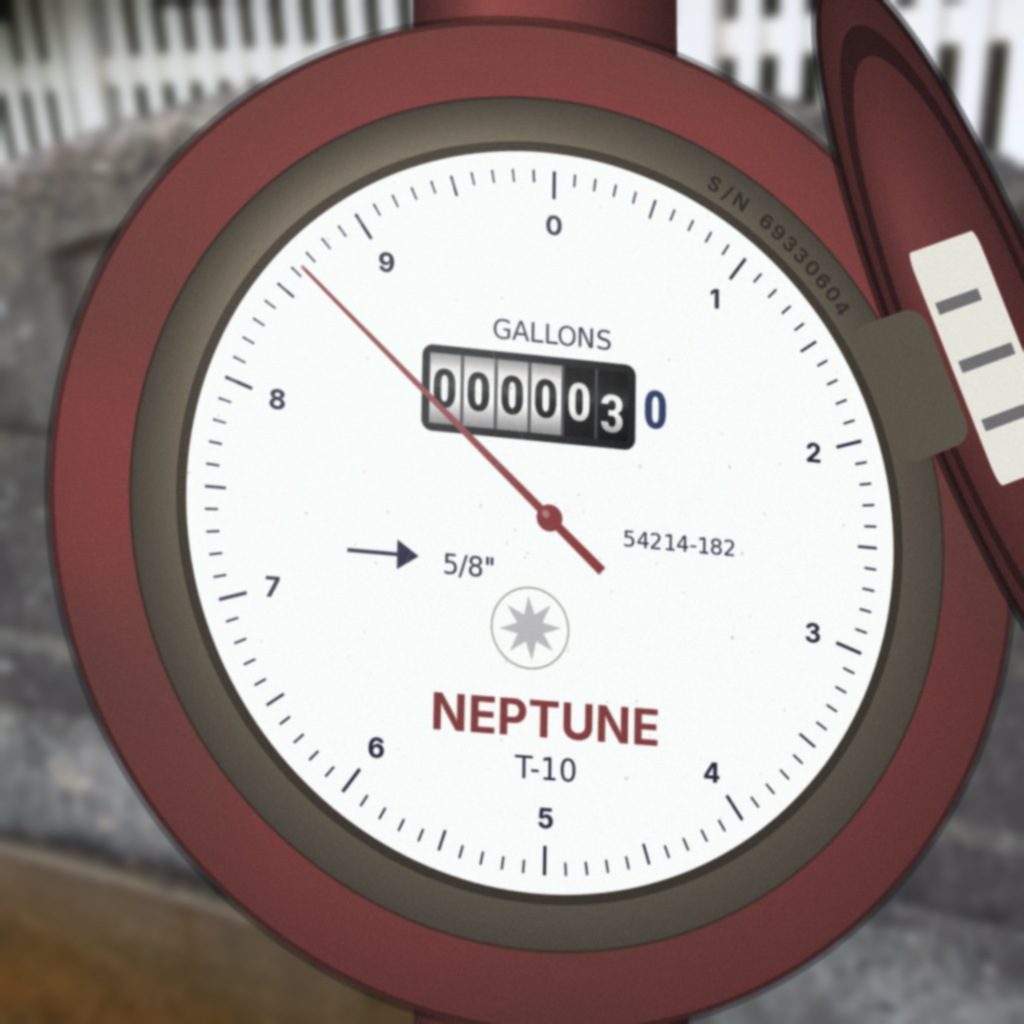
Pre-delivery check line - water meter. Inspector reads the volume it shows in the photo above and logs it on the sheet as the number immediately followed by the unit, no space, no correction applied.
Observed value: 28.6gal
